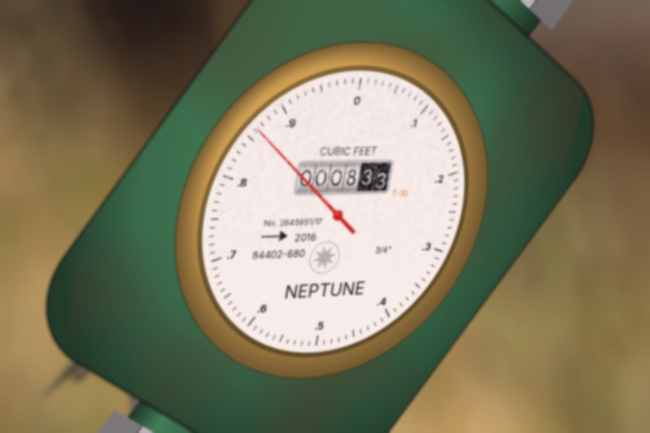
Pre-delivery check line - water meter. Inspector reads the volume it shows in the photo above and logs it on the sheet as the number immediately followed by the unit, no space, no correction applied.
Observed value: 832.86ft³
